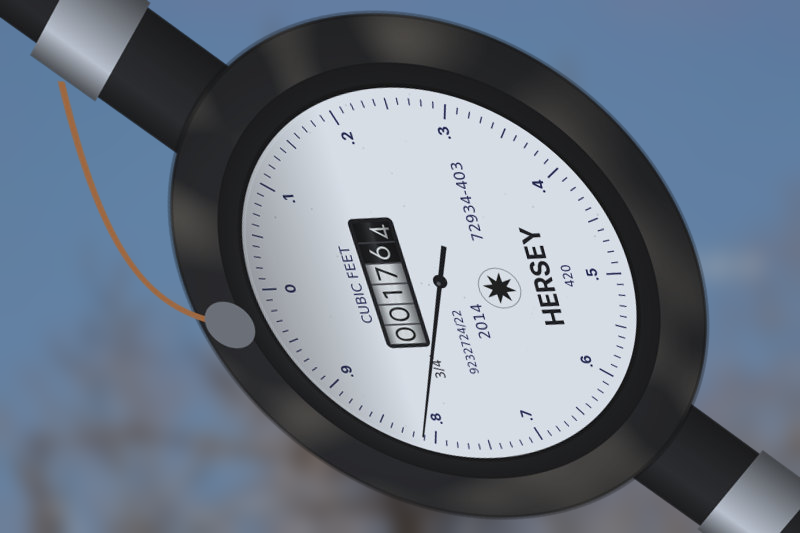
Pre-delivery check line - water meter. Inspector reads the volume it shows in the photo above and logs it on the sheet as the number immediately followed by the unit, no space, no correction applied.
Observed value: 1763.81ft³
